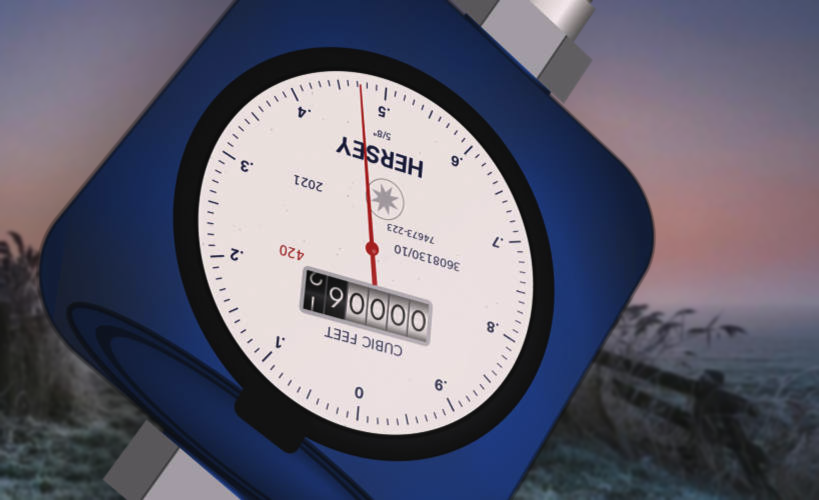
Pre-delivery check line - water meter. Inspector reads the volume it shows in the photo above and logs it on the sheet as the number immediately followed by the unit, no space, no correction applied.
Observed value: 61.47ft³
